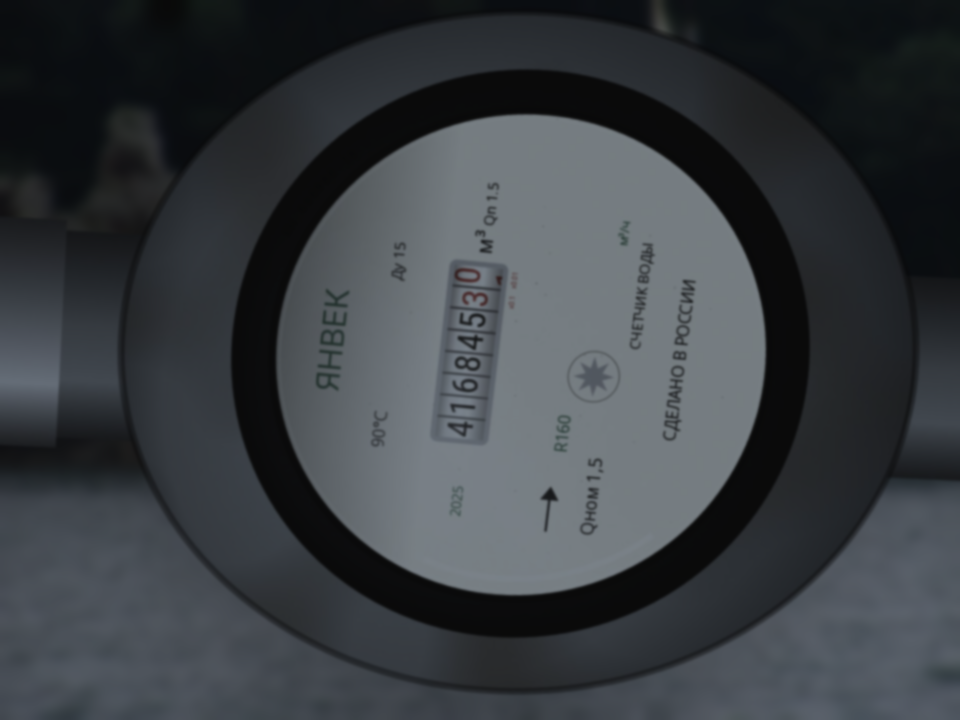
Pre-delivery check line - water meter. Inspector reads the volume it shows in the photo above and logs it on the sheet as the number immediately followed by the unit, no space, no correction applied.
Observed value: 416845.30m³
